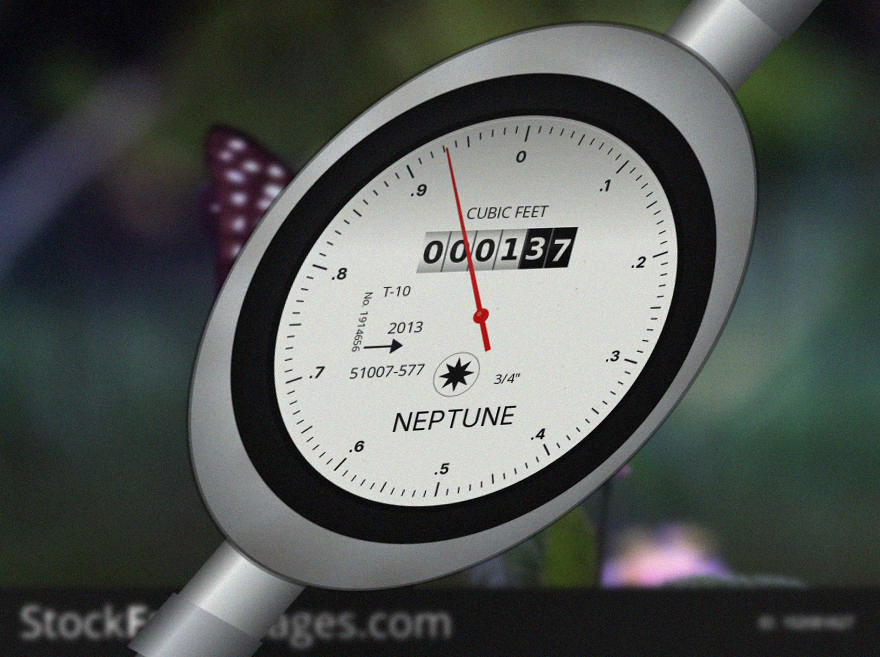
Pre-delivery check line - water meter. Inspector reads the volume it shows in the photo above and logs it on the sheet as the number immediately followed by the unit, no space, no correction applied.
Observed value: 136.93ft³
